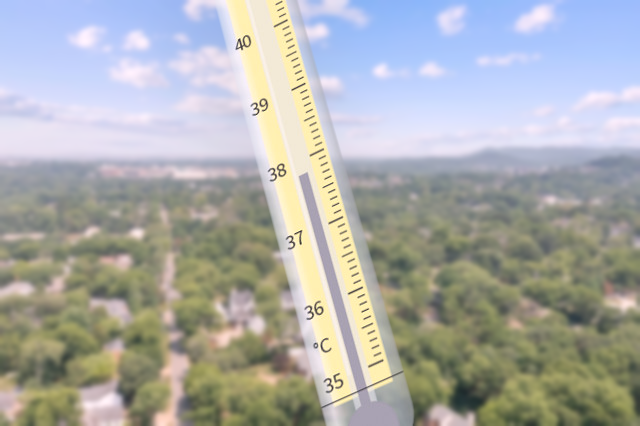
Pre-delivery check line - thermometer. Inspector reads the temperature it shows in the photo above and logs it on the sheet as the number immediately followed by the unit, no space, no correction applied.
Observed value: 37.8°C
